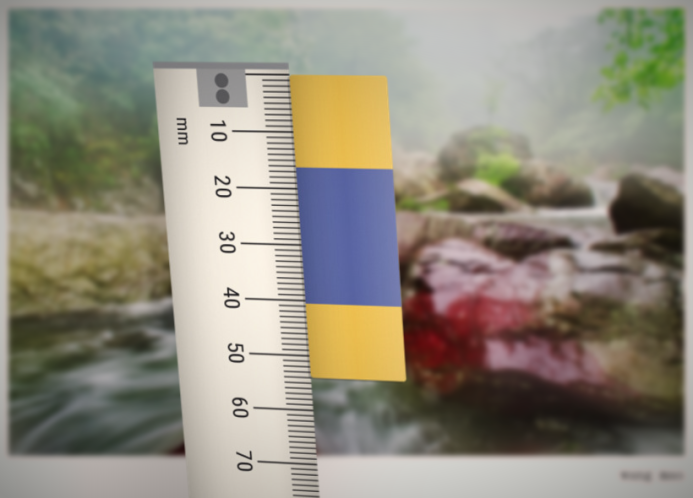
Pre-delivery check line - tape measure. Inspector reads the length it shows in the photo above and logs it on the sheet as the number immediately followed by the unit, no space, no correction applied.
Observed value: 54mm
